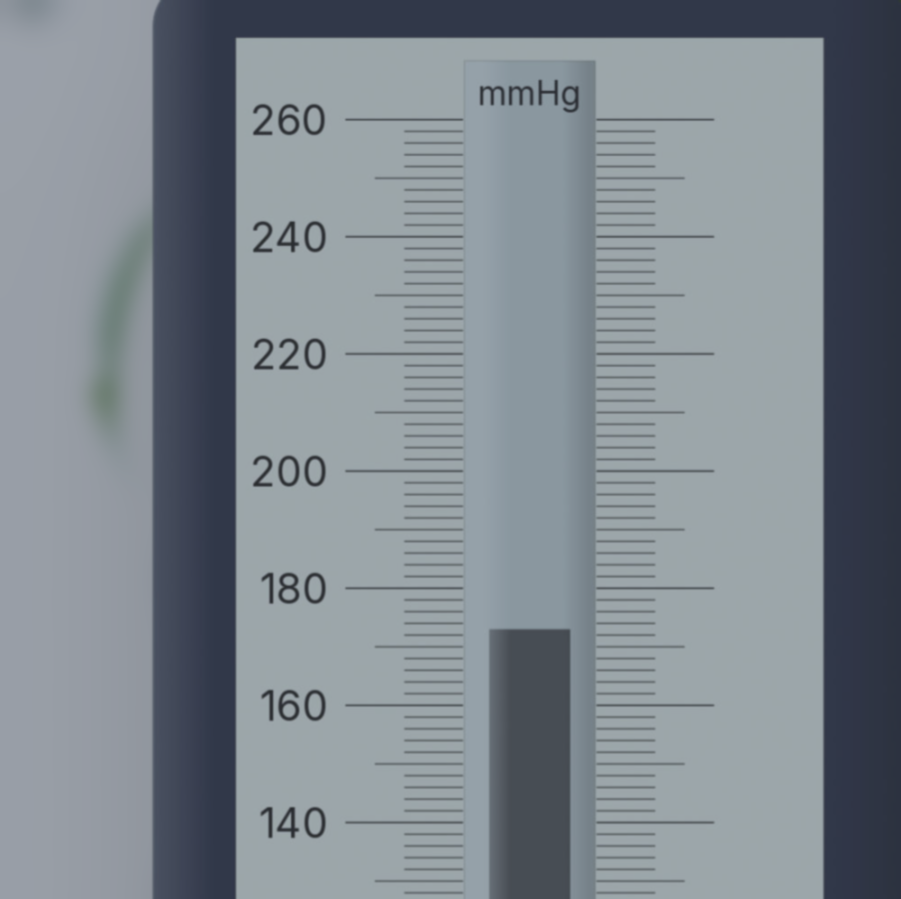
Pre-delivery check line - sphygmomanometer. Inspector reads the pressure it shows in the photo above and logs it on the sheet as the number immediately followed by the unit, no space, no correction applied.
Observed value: 173mmHg
